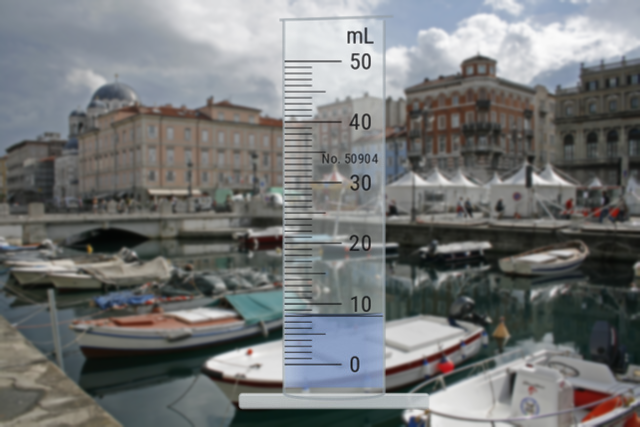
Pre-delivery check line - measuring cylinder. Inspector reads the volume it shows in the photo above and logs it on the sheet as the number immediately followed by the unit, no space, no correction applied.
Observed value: 8mL
